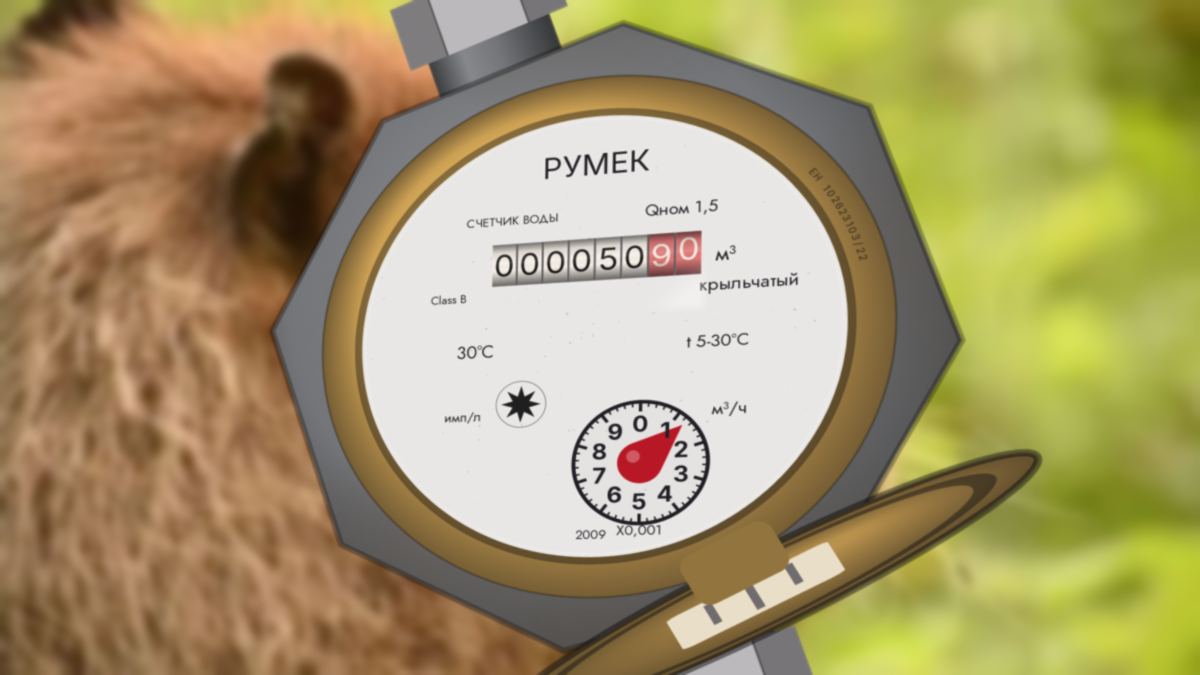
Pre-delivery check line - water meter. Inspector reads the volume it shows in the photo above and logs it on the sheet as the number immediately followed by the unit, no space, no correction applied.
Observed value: 50.901m³
